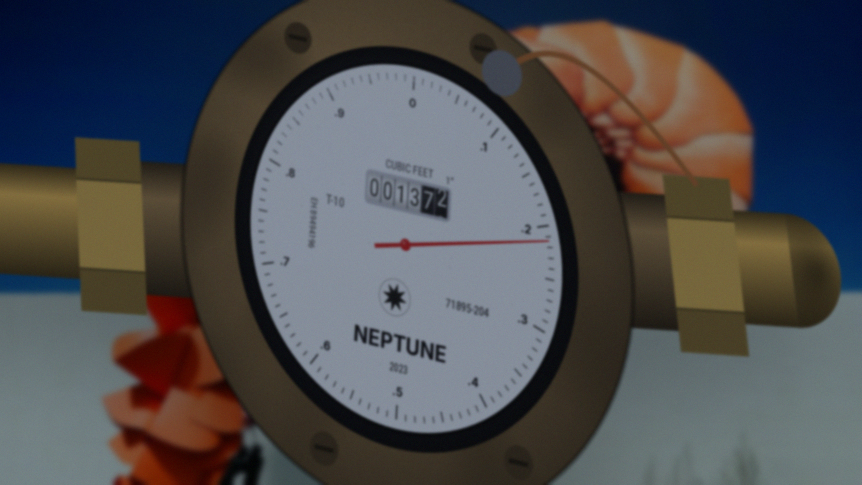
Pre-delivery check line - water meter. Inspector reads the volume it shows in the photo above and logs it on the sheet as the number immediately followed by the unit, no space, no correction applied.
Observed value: 1372.21ft³
